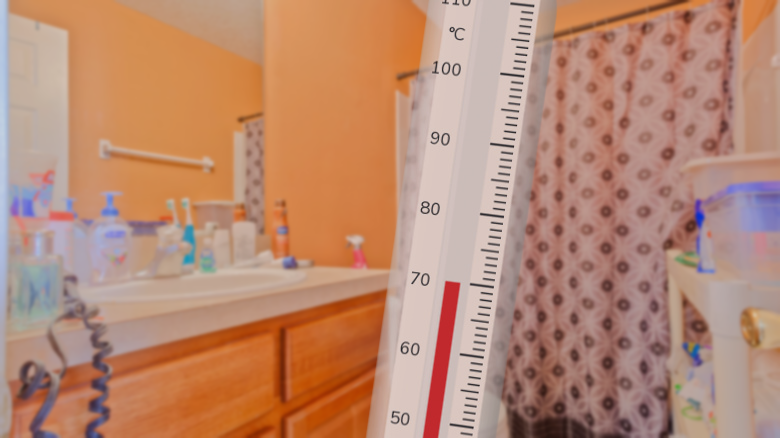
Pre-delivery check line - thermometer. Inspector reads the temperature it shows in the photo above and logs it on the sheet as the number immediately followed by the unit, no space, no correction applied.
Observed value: 70°C
